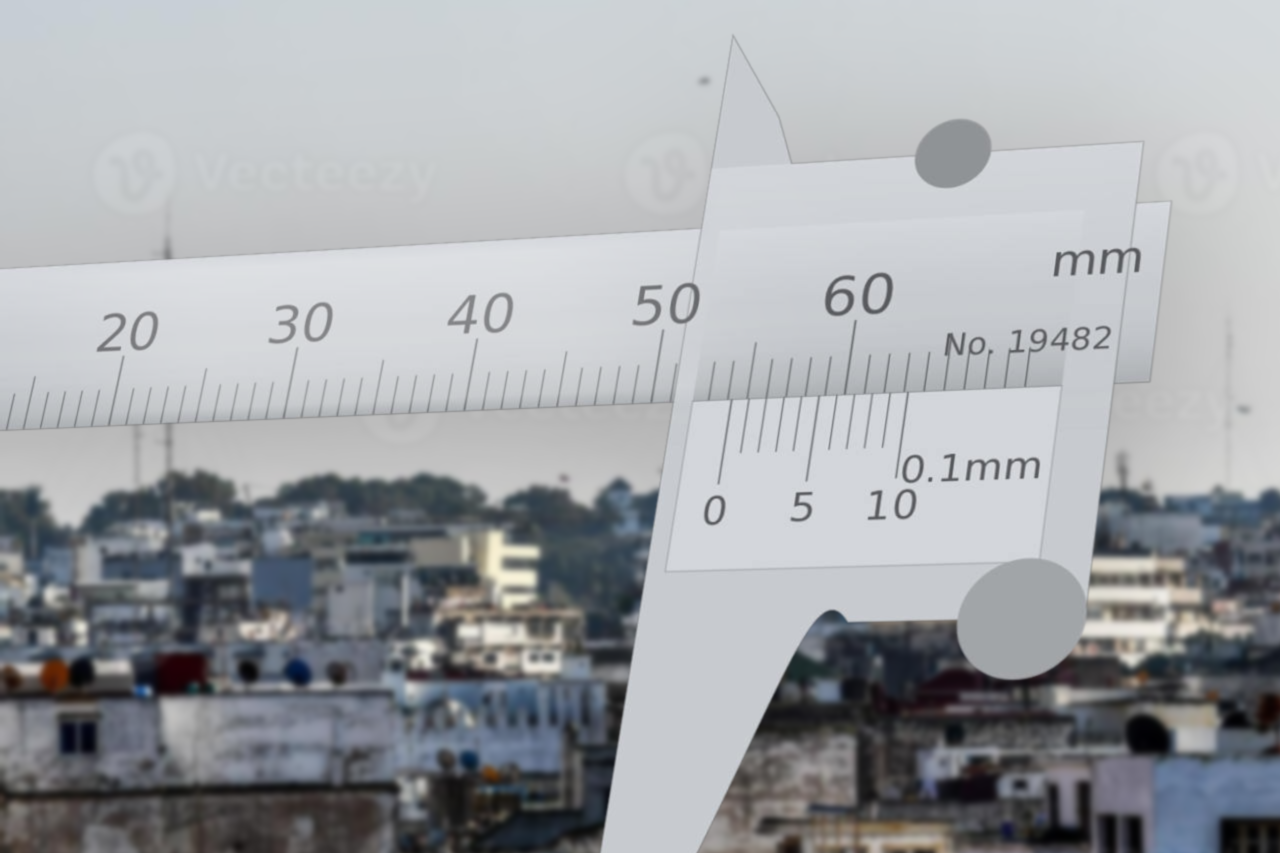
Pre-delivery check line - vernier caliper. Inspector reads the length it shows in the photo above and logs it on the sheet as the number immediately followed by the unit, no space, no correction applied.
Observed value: 54.2mm
